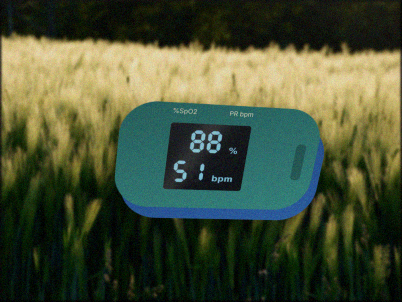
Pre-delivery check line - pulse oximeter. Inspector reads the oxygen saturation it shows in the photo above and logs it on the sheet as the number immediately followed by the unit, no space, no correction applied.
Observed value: 88%
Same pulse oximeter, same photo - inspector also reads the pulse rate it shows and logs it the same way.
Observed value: 51bpm
